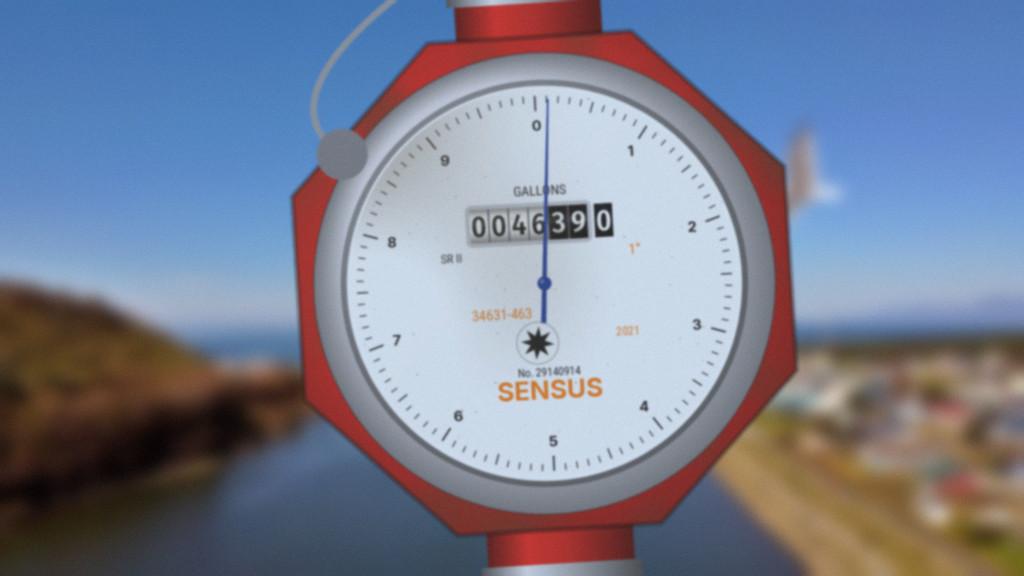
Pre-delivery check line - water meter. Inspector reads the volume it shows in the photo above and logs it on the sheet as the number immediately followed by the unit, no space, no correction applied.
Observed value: 46390.1gal
